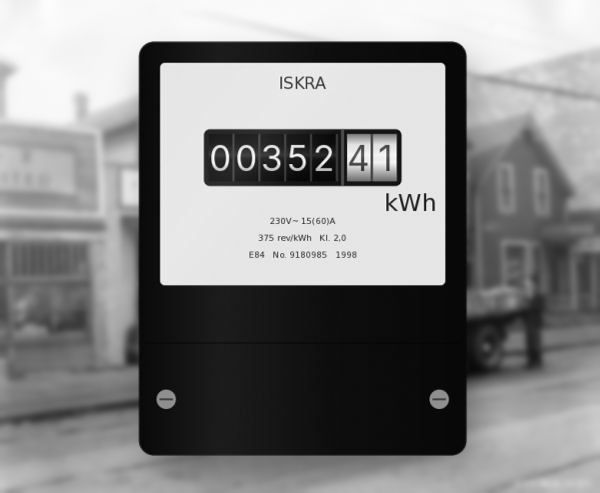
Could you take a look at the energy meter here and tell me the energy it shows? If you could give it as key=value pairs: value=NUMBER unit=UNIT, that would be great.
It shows value=352.41 unit=kWh
